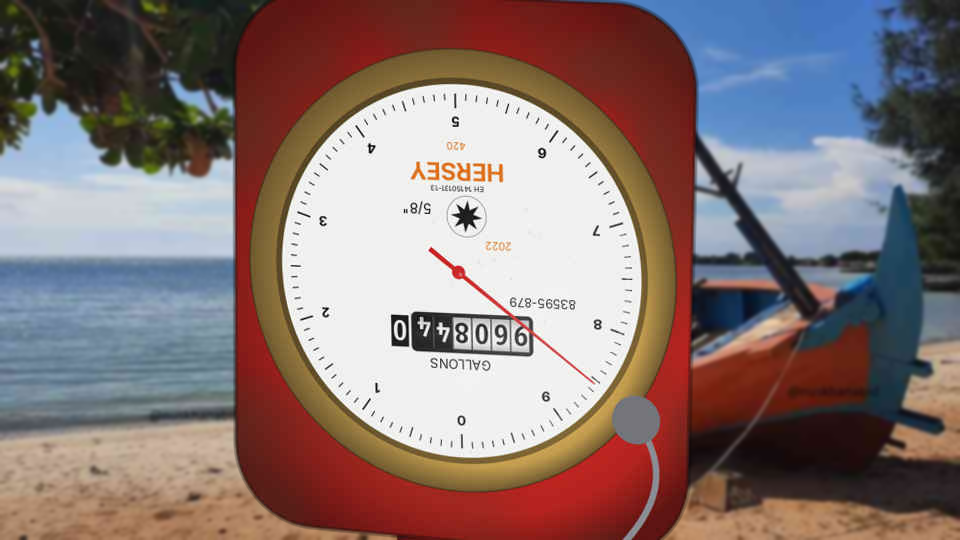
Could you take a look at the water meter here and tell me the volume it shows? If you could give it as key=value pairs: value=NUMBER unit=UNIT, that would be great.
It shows value=9608438.5 unit=gal
